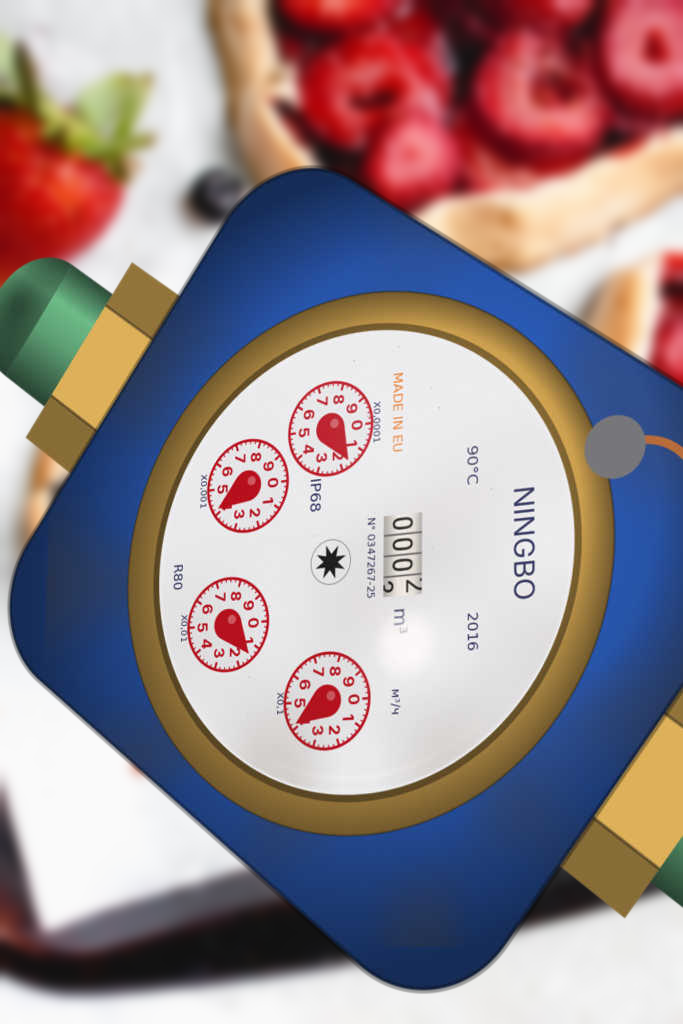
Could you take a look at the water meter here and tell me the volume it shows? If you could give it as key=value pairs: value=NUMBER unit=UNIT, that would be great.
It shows value=2.4141 unit=m³
